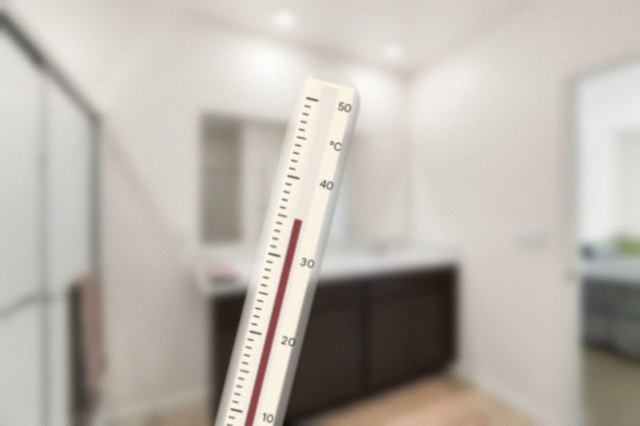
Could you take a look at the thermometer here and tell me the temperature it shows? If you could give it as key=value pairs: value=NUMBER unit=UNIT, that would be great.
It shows value=35 unit=°C
